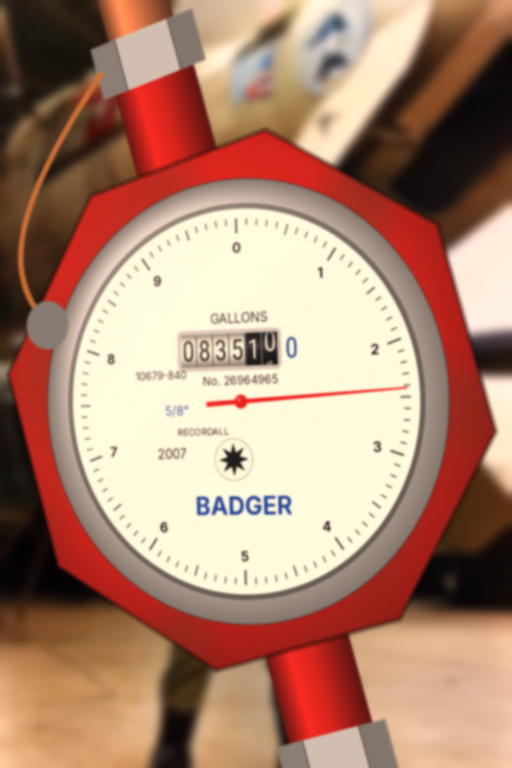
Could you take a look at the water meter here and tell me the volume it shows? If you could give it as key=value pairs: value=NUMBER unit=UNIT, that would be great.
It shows value=835102.4 unit=gal
